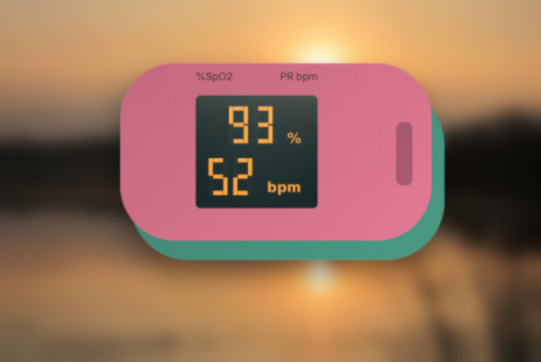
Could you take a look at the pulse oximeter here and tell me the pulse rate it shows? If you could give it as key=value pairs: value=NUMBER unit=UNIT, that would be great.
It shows value=52 unit=bpm
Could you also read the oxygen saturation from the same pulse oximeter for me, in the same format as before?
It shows value=93 unit=%
